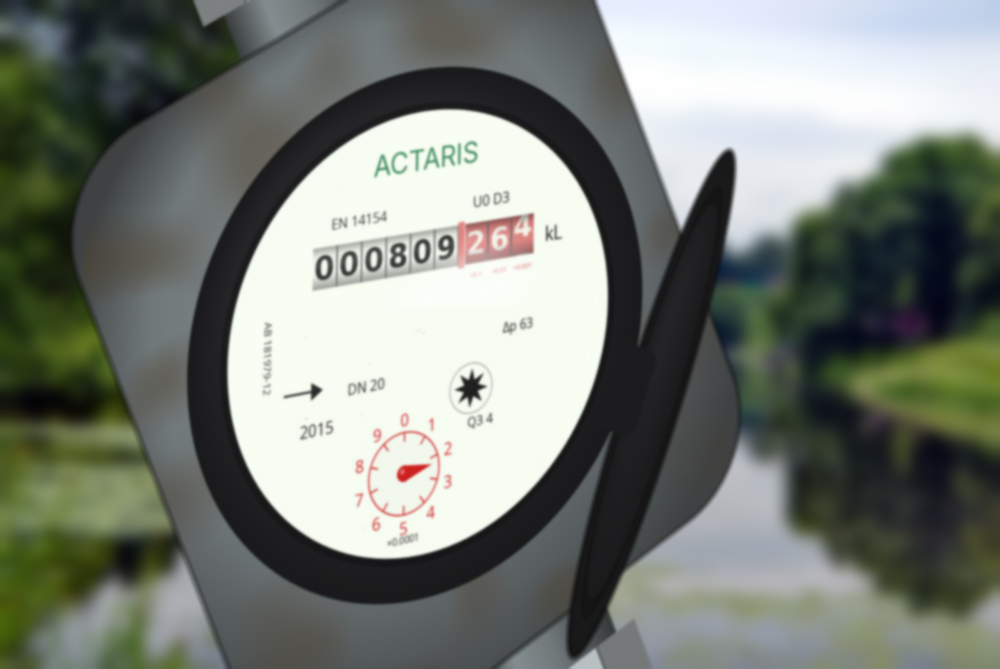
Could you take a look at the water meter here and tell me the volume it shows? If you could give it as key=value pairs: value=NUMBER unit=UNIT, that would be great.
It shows value=809.2642 unit=kL
